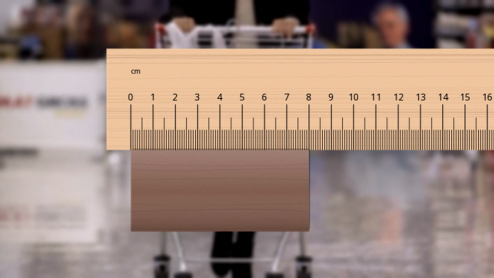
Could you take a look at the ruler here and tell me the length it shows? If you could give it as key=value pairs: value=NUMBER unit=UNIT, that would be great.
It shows value=8 unit=cm
